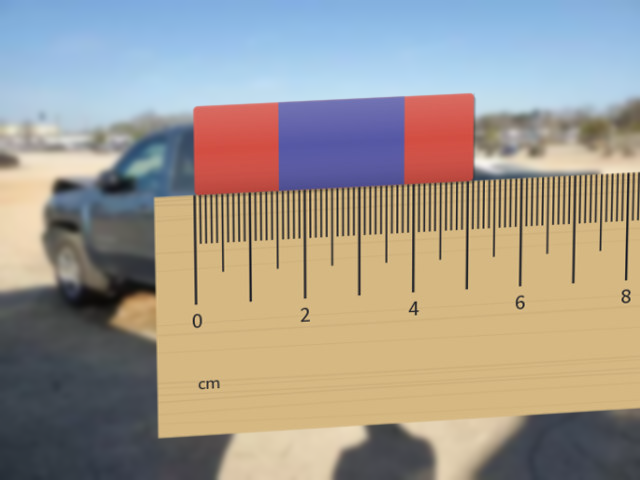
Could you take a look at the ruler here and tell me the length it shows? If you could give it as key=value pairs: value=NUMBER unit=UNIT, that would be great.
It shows value=5.1 unit=cm
